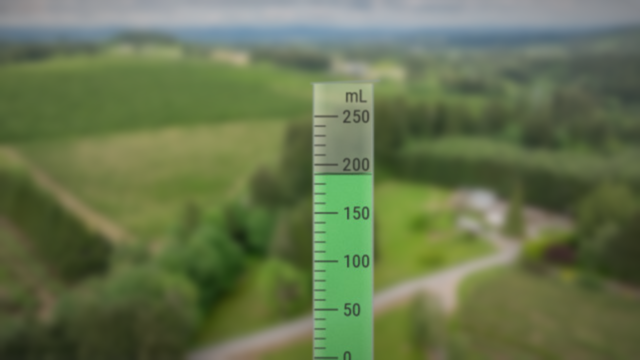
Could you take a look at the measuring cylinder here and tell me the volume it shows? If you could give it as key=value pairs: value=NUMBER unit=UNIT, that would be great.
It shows value=190 unit=mL
